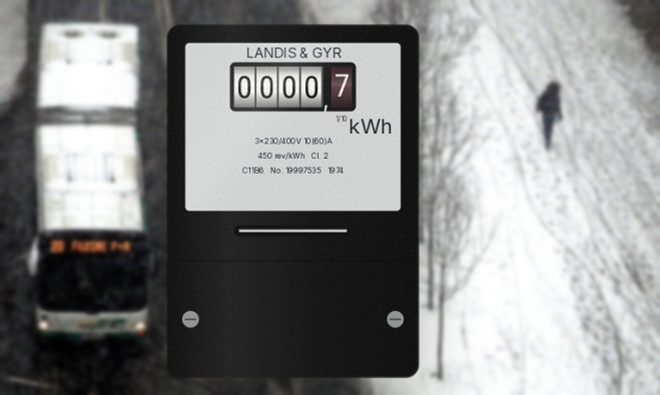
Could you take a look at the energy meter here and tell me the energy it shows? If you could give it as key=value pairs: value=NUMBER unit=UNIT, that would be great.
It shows value=0.7 unit=kWh
